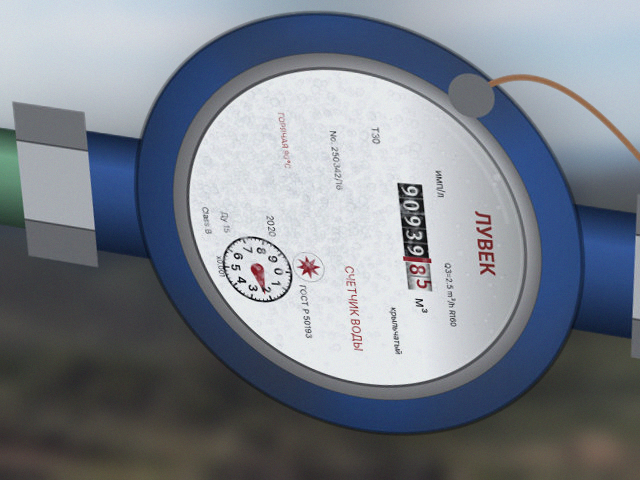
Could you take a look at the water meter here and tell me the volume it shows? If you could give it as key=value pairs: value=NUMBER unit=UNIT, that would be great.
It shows value=90939.852 unit=m³
